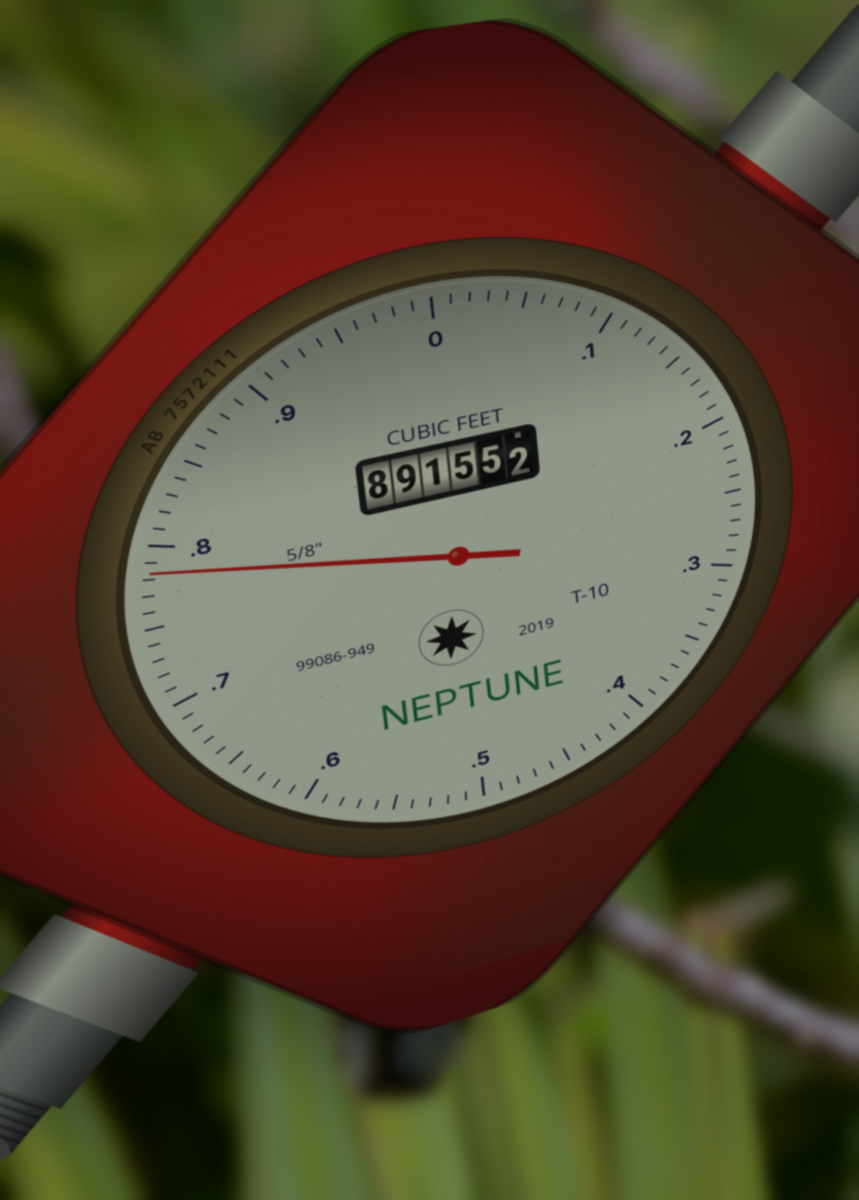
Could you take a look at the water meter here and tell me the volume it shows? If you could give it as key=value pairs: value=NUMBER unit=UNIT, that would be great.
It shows value=891551.78 unit=ft³
